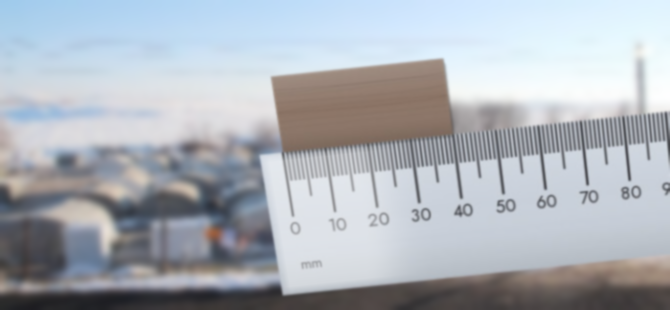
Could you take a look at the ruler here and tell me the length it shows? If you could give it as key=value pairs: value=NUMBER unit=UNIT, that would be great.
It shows value=40 unit=mm
